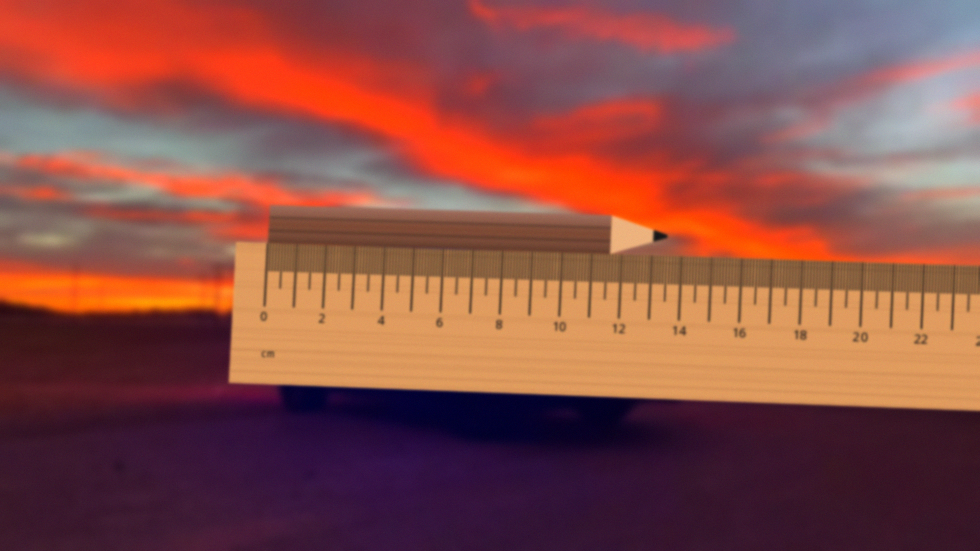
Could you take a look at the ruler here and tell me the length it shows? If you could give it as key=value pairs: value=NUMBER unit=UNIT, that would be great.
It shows value=13.5 unit=cm
